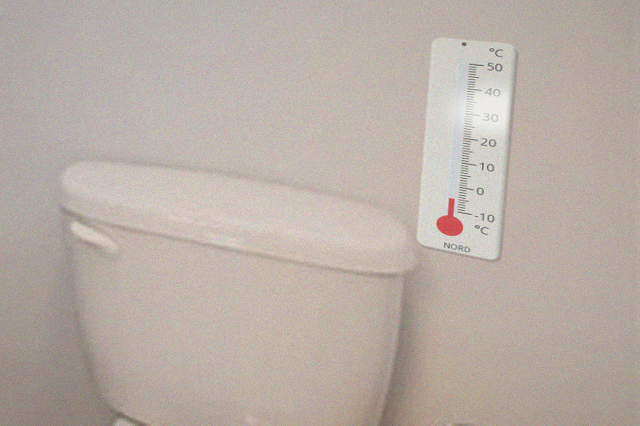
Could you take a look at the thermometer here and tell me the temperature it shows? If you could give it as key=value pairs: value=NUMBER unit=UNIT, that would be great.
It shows value=-5 unit=°C
